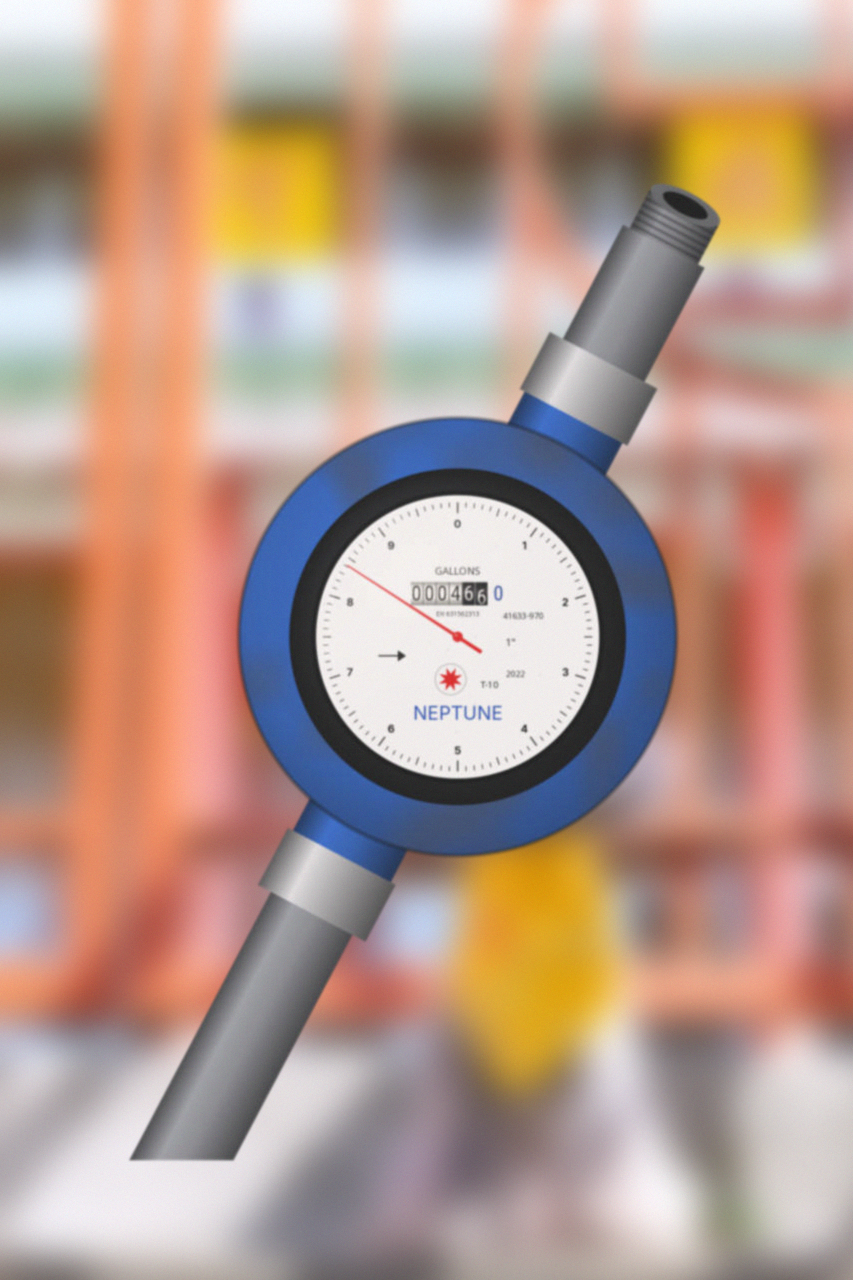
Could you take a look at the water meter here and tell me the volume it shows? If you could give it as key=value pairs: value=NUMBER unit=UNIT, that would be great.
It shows value=4658.4 unit=gal
